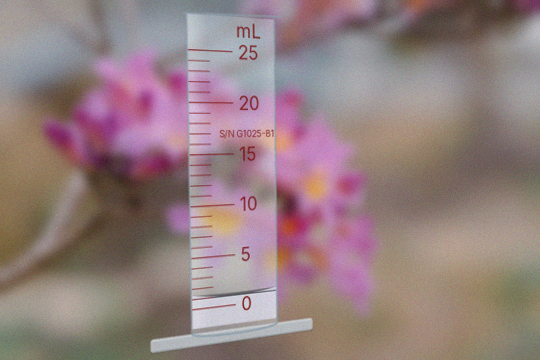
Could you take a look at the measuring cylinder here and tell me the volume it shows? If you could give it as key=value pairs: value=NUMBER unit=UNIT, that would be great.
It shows value=1 unit=mL
